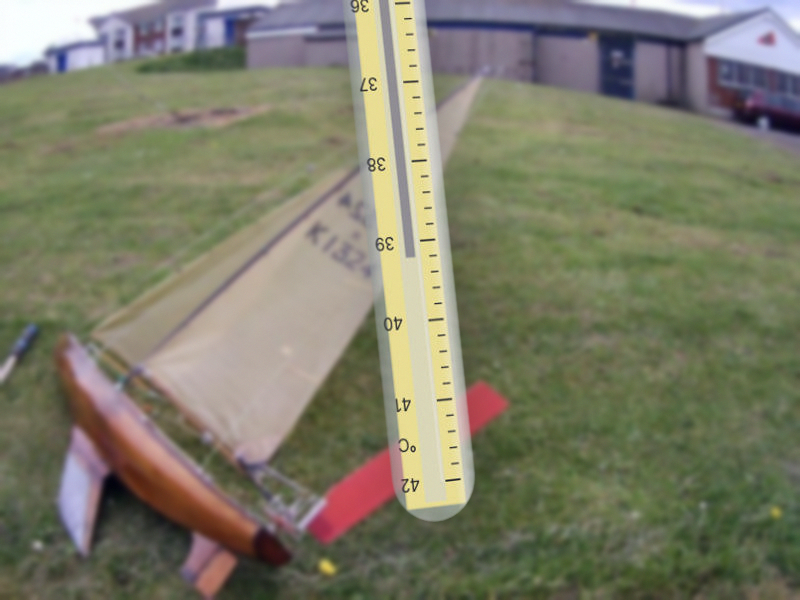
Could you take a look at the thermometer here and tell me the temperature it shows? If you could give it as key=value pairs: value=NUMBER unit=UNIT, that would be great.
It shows value=39.2 unit=°C
